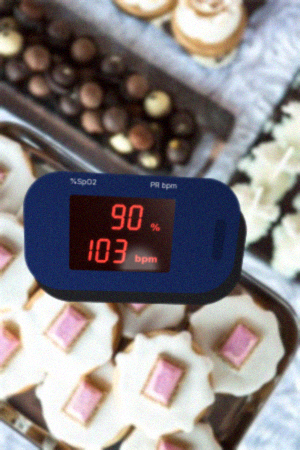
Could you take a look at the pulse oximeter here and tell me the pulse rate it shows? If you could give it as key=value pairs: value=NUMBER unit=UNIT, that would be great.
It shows value=103 unit=bpm
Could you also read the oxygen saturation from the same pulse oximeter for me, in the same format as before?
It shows value=90 unit=%
